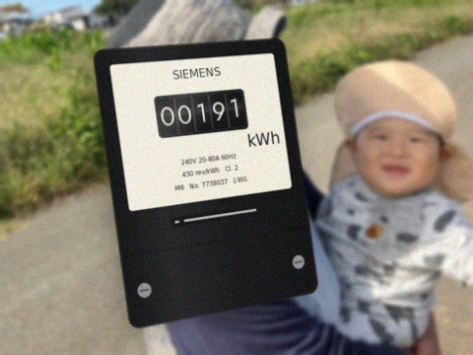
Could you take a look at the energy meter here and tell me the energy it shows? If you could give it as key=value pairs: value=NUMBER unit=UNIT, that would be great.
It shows value=191 unit=kWh
